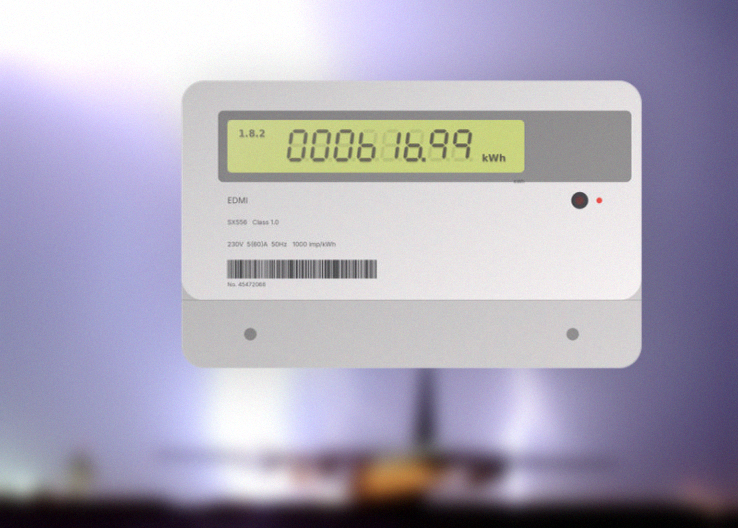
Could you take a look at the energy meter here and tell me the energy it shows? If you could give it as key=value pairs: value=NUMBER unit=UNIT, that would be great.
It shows value=616.99 unit=kWh
